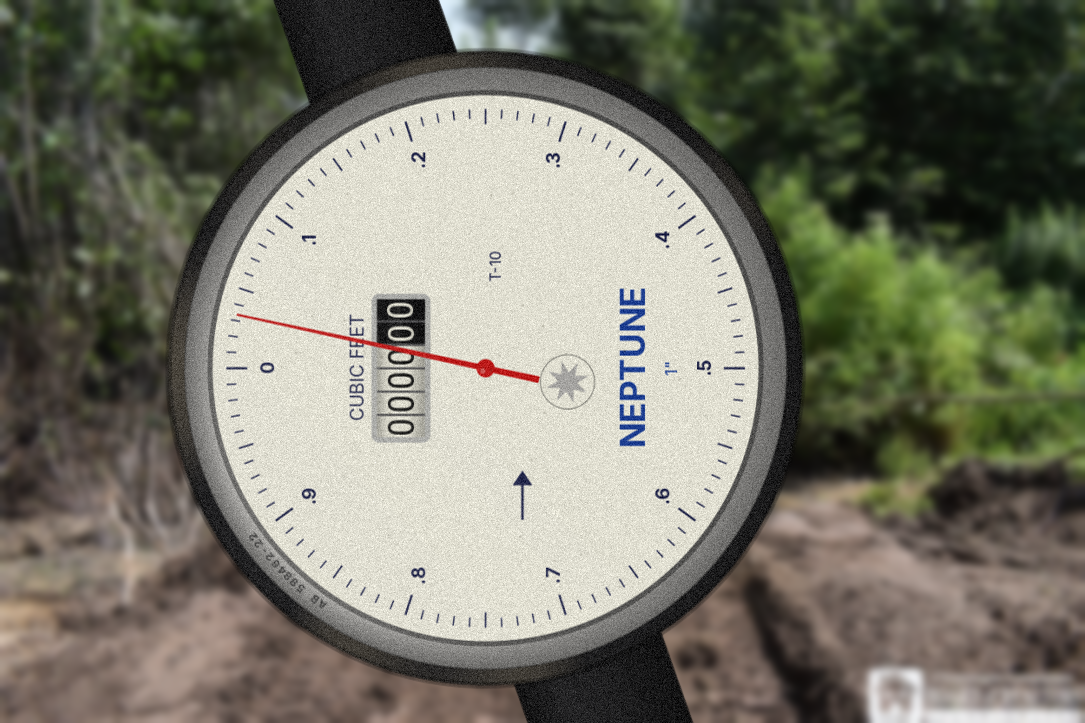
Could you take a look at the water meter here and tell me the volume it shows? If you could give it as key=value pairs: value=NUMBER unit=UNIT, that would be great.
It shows value=0.03 unit=ft³
